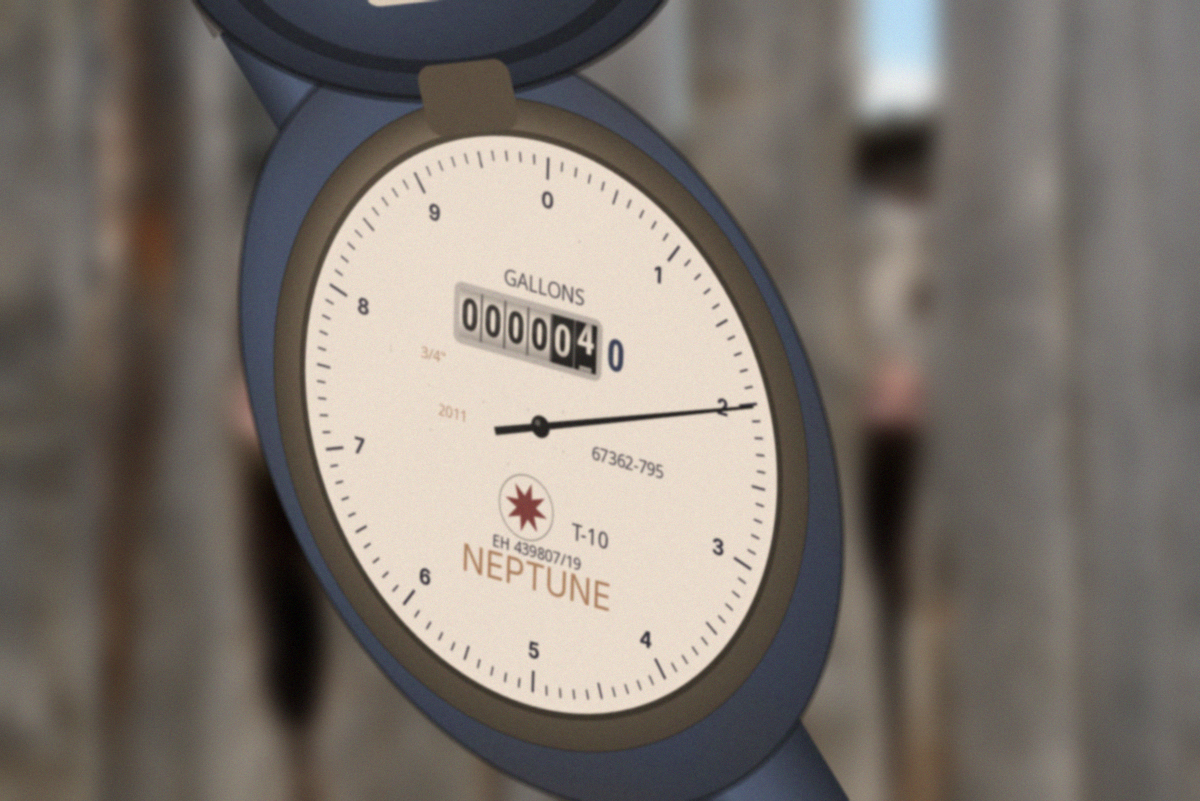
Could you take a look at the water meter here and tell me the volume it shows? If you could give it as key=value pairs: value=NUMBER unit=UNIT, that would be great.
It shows value=42.0 unit=gal
